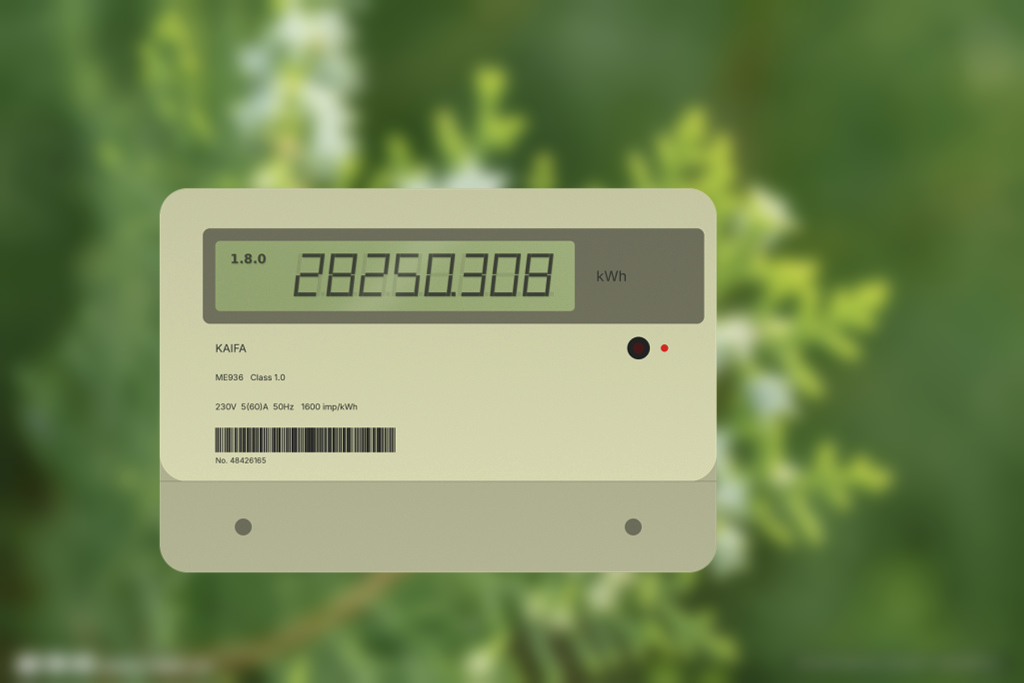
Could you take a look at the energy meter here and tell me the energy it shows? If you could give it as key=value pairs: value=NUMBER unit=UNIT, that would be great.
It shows value=28250.308 unit=kWh
